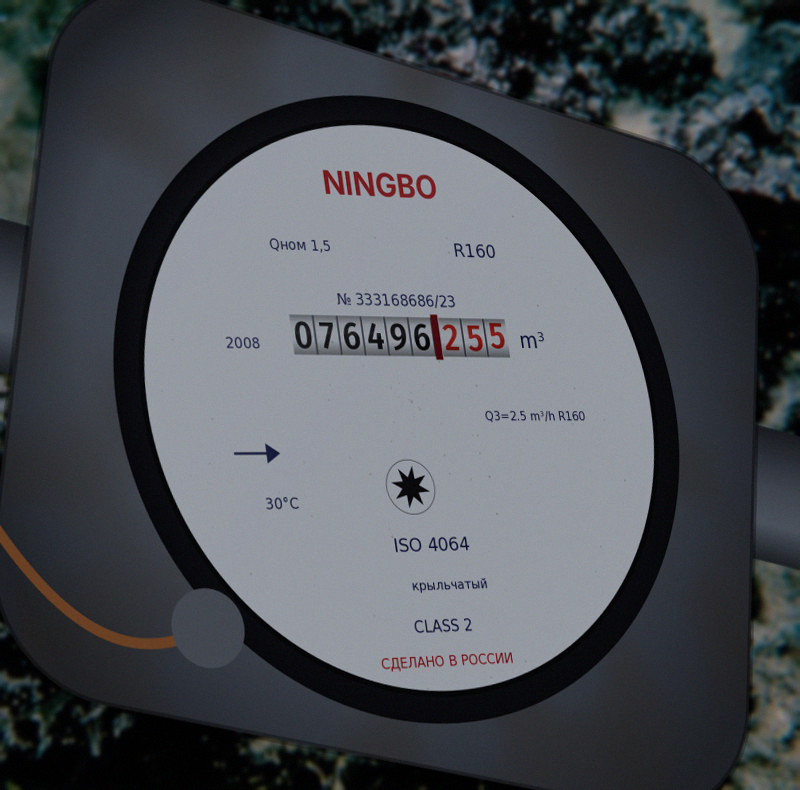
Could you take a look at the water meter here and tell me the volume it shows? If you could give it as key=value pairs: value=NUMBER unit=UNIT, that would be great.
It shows value=76496.255 unit=m³
